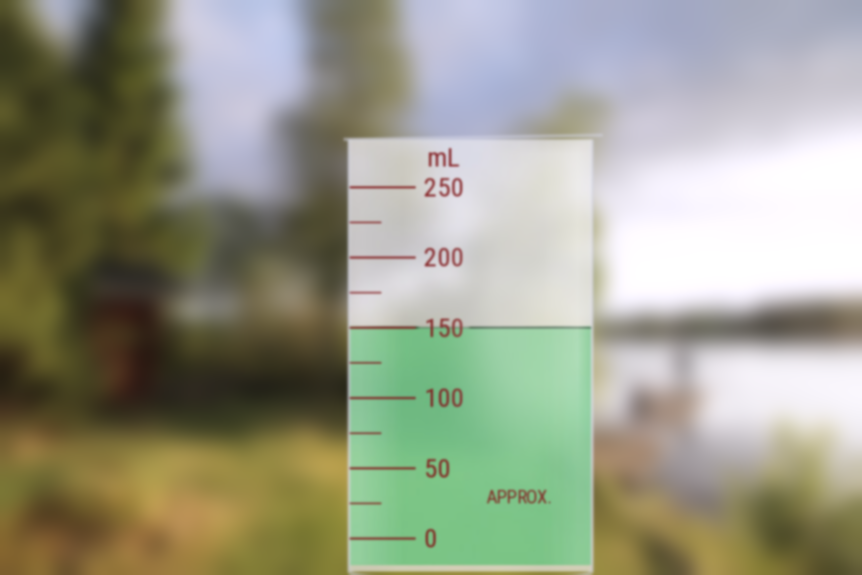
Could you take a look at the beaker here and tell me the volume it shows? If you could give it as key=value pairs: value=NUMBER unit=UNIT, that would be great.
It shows value=150 unit=mL
